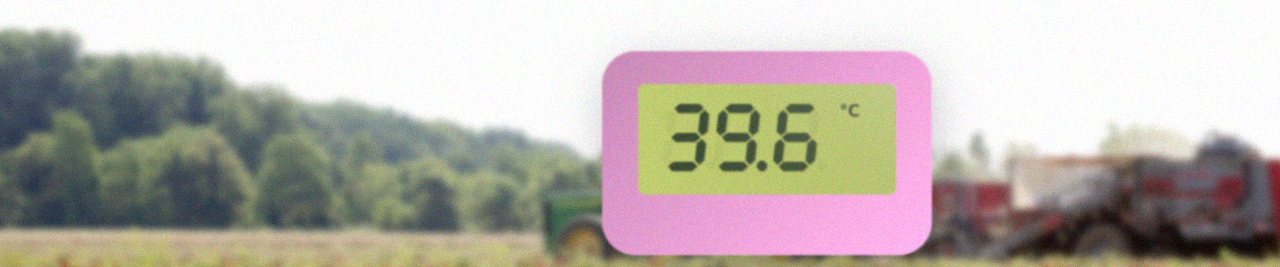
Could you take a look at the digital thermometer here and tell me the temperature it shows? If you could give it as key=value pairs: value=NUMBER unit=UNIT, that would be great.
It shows value=39.6 unit=°C
